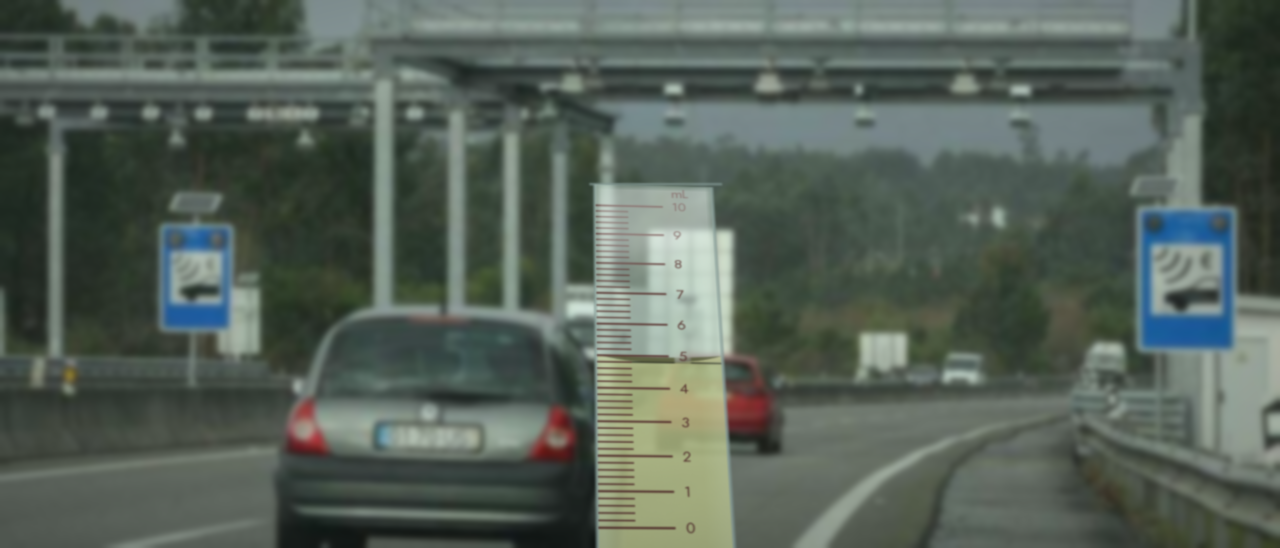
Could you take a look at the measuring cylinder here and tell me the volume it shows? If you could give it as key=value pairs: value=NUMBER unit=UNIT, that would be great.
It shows value=4.8 unit=mL
